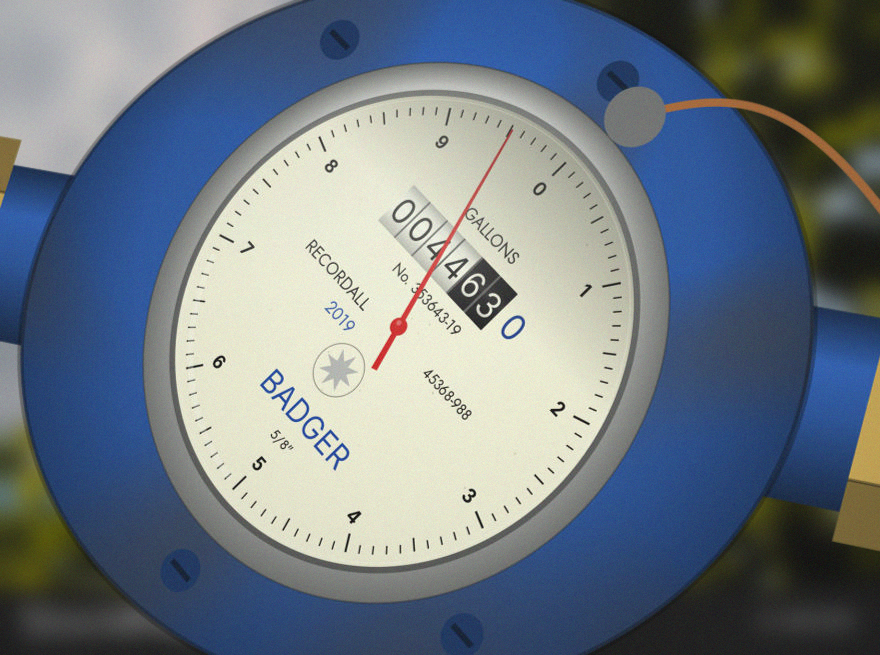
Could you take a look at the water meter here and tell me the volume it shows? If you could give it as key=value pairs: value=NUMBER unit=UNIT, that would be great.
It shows value=44629.5 unit=gal
